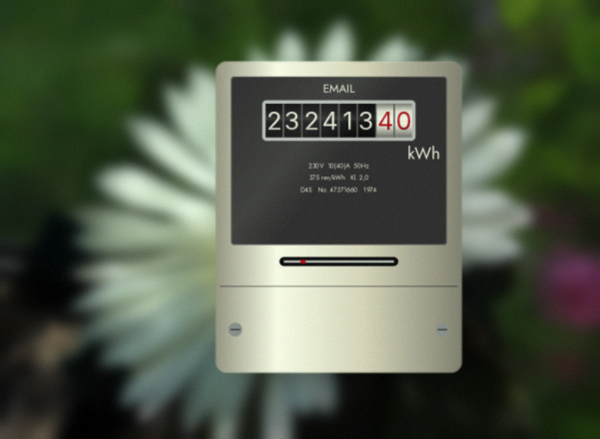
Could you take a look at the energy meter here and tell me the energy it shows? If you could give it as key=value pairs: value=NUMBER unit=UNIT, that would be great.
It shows value=232413.40 unit=kWh
